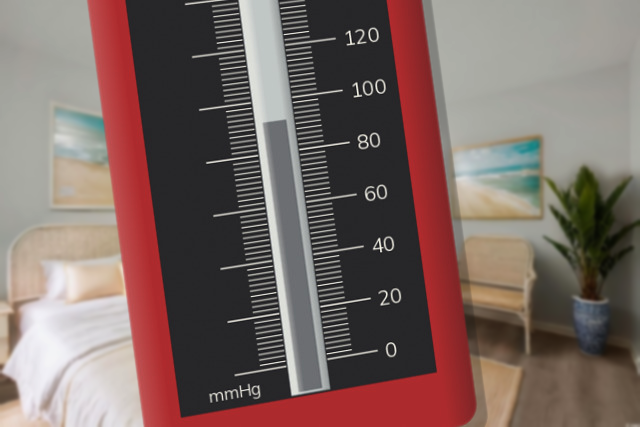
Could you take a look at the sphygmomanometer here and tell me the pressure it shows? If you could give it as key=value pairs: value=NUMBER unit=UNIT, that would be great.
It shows value=92 unit=mmHg
